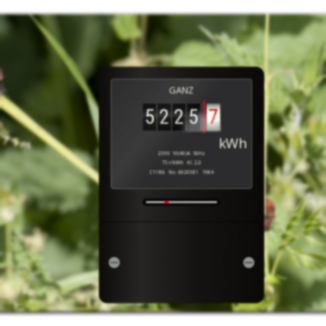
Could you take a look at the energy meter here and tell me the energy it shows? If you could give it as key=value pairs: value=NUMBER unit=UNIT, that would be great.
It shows value=5225.7 unit=kWh
